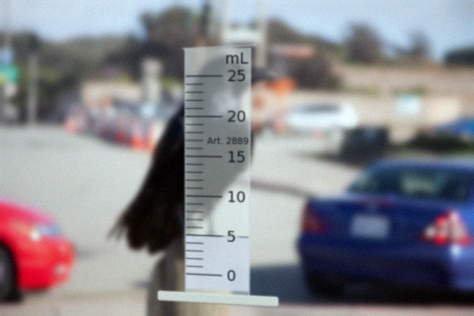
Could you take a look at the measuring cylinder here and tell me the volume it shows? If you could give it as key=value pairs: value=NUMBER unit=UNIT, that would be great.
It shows value=5 unit=mL
